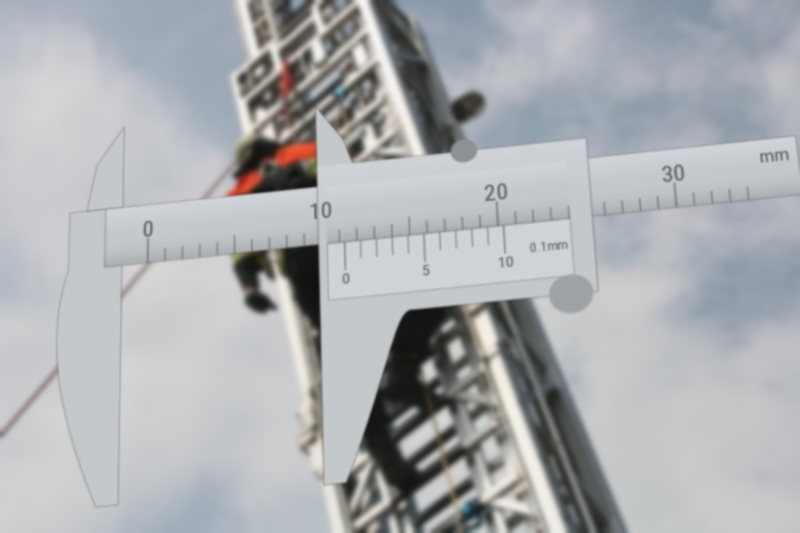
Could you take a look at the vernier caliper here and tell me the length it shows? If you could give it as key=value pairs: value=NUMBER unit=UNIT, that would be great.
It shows value=11.3 unit=mm
